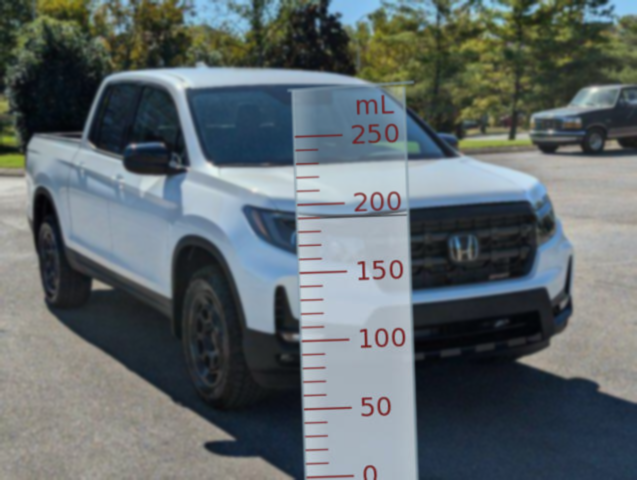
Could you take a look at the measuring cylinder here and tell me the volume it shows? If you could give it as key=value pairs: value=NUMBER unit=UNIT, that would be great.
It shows value=190 unit=mL
